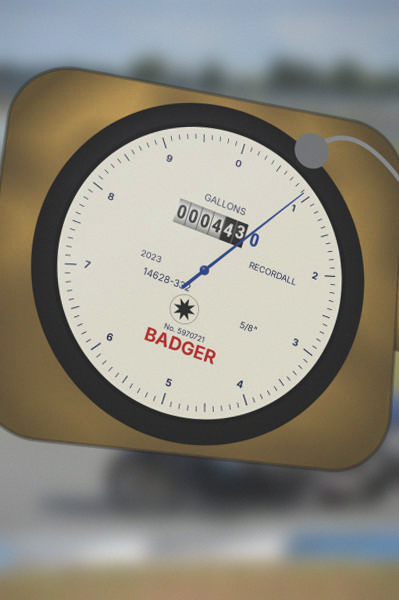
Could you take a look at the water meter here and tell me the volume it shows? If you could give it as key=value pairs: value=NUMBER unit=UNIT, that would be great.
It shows value=4430.9 unit=gal
